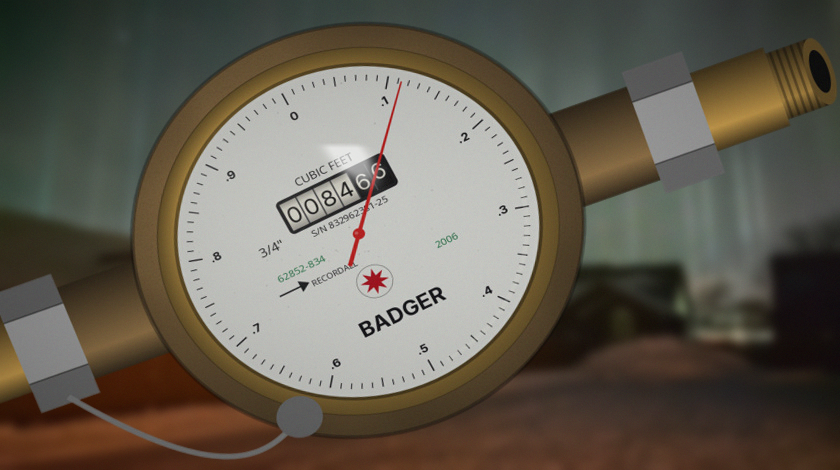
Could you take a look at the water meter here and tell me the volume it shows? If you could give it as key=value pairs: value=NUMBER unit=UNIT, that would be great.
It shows value=8466.11 unit=ft³
